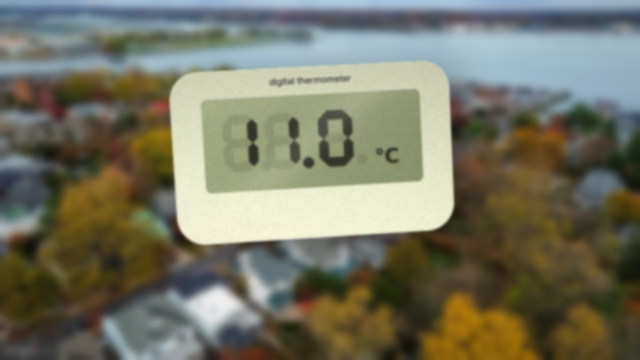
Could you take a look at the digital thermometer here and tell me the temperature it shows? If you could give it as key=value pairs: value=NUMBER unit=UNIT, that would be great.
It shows value=11.0 unit=°C
